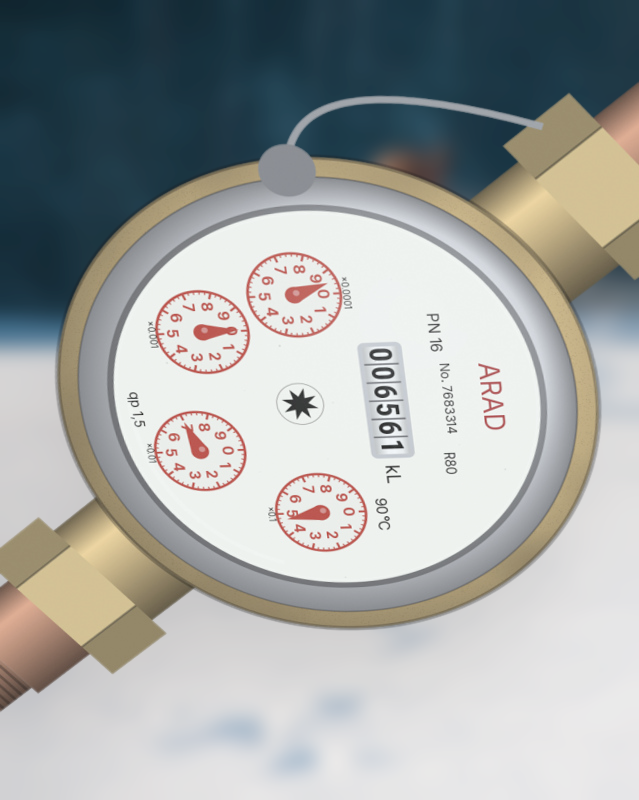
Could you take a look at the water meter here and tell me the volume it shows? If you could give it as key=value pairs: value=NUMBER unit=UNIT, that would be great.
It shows value=6561.4699 unit=kL
